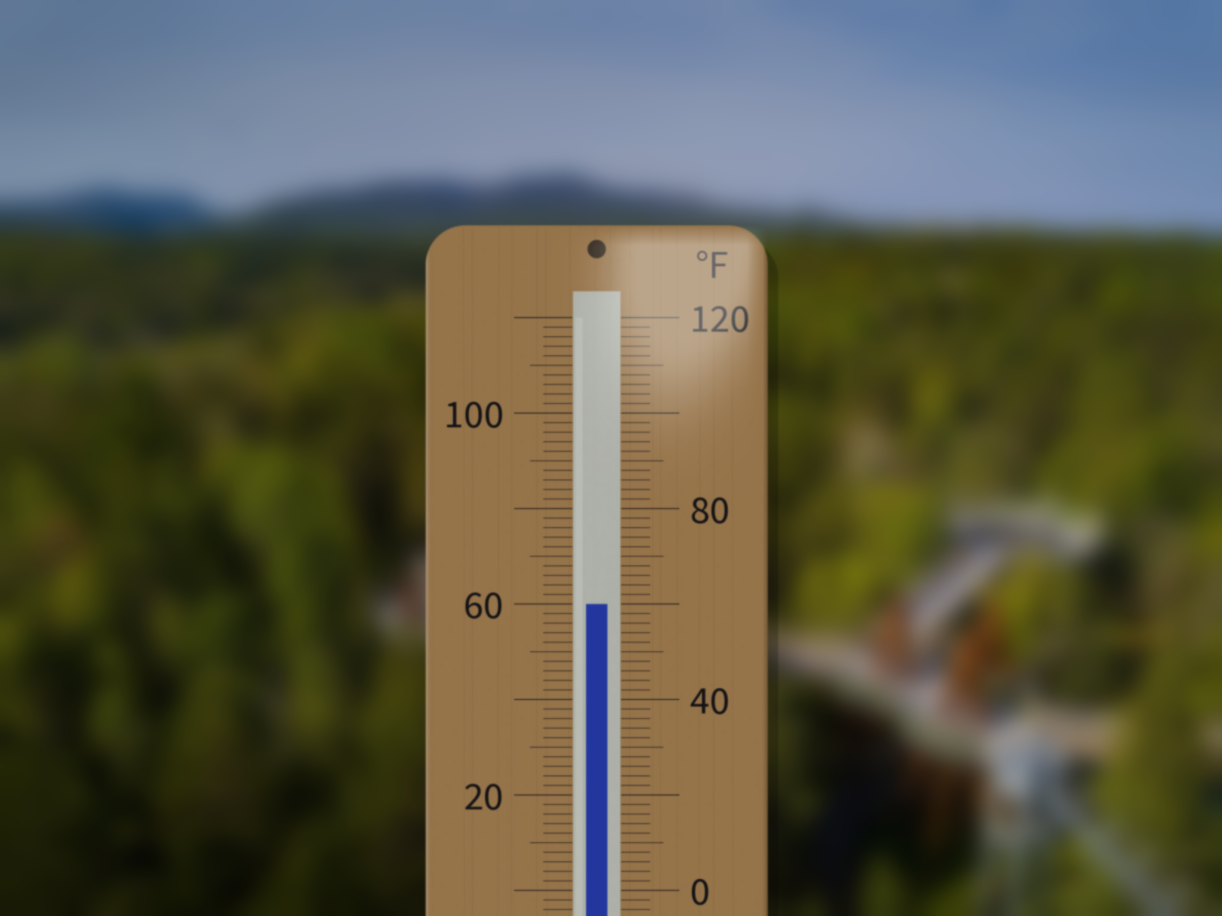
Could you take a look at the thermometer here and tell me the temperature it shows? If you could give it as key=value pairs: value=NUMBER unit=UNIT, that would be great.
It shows value=60 unit=°F
